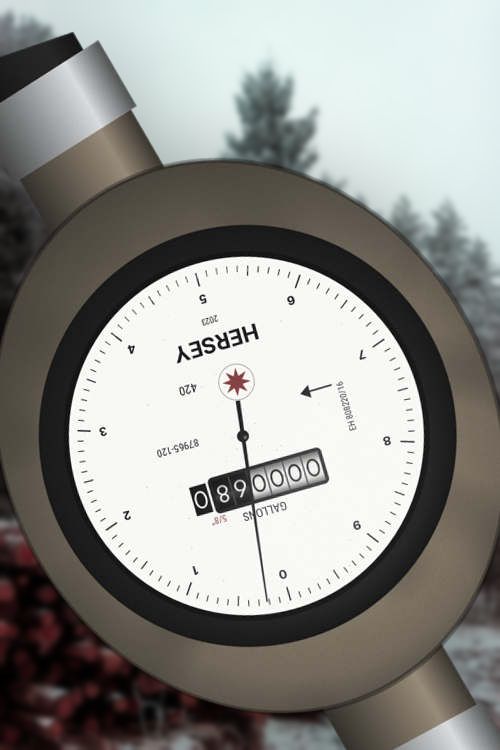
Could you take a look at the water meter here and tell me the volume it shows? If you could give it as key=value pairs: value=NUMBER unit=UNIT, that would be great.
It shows value=680.2 unit=gal
